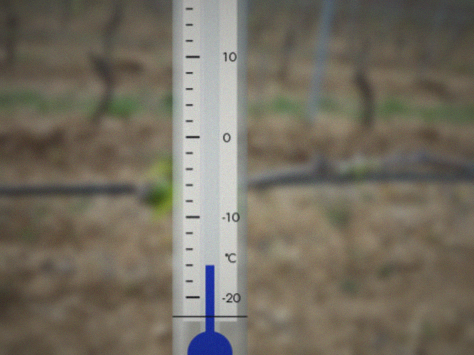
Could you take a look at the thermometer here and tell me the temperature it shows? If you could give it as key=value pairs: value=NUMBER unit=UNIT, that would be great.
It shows value=-16 unit=°C
